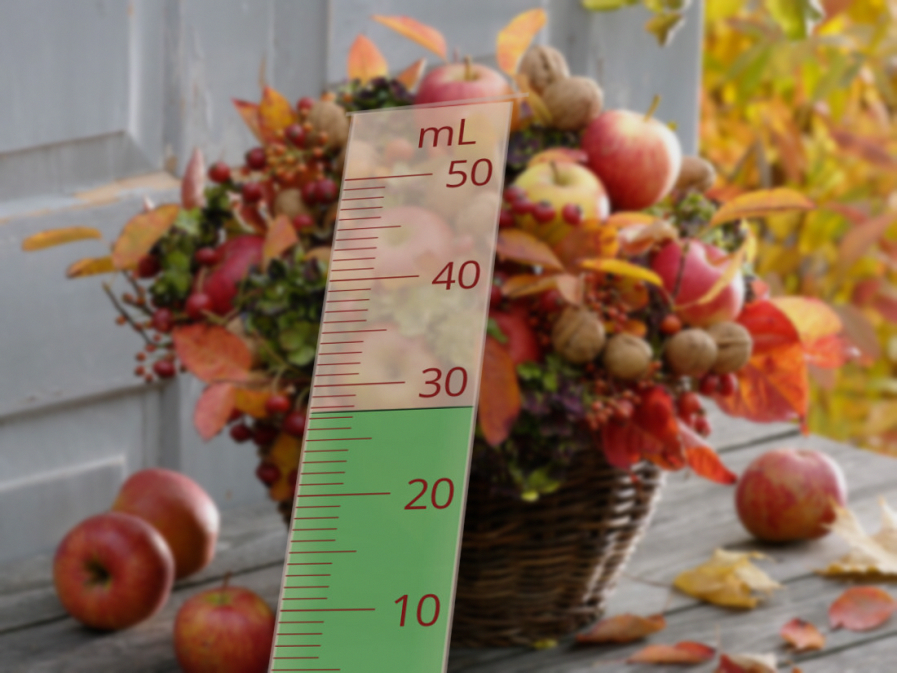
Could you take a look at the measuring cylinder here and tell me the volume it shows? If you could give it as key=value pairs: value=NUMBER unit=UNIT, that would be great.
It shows value=27.5 unit=mL
